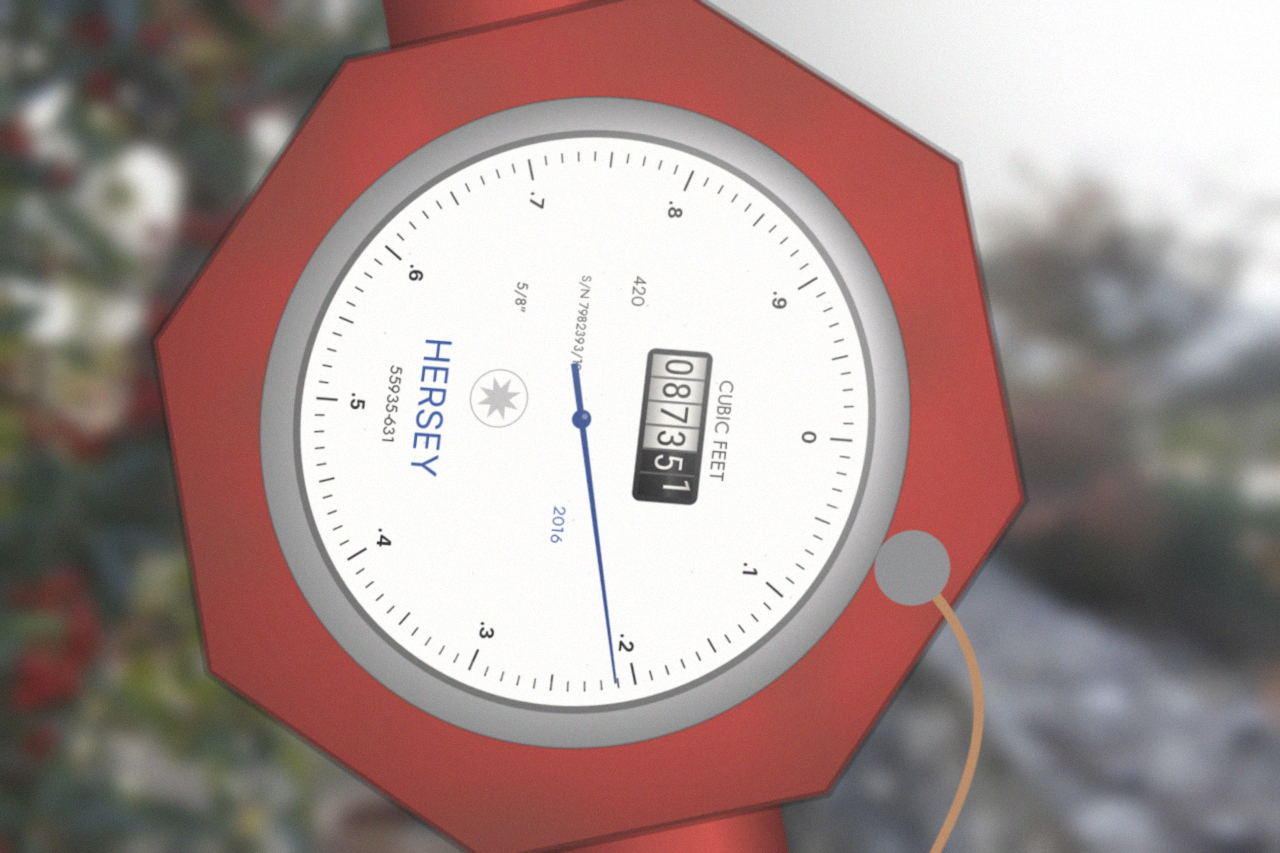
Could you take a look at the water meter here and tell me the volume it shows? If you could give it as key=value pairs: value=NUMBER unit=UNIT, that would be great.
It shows value=87351.21 unit=ft³
